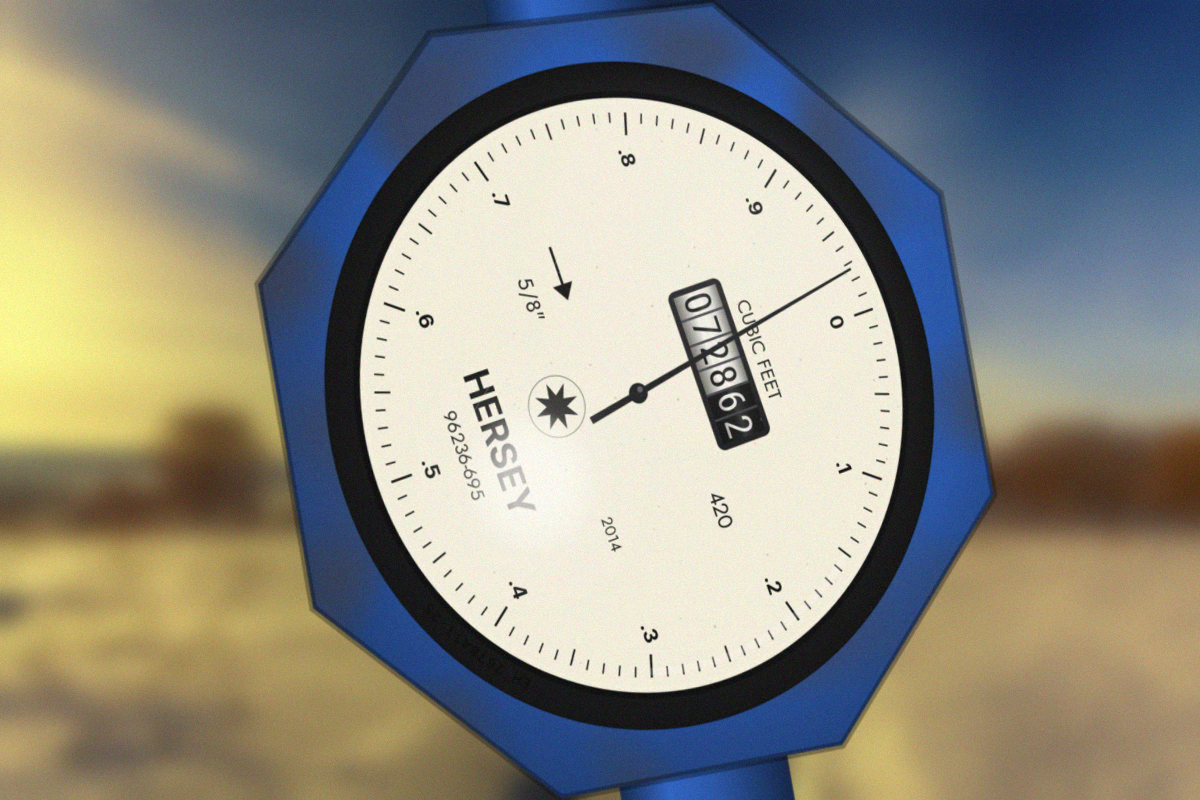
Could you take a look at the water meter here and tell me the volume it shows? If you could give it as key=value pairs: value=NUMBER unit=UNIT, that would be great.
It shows value=72861.97 unit=ft³
